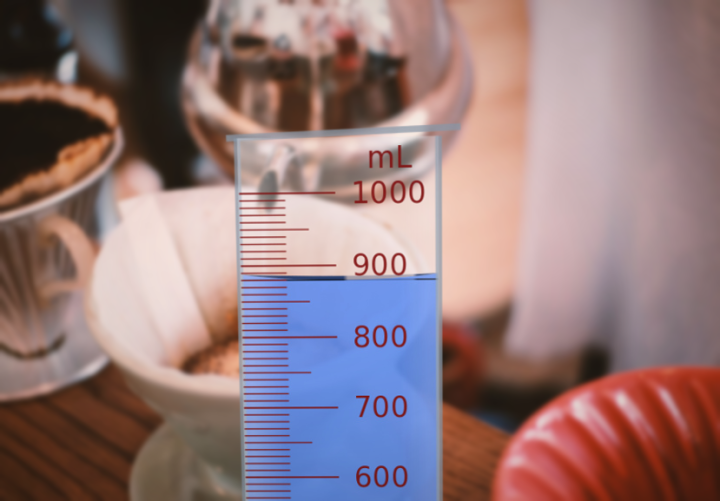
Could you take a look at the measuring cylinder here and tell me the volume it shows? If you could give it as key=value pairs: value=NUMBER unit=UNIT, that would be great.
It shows value=880 unit=mL
